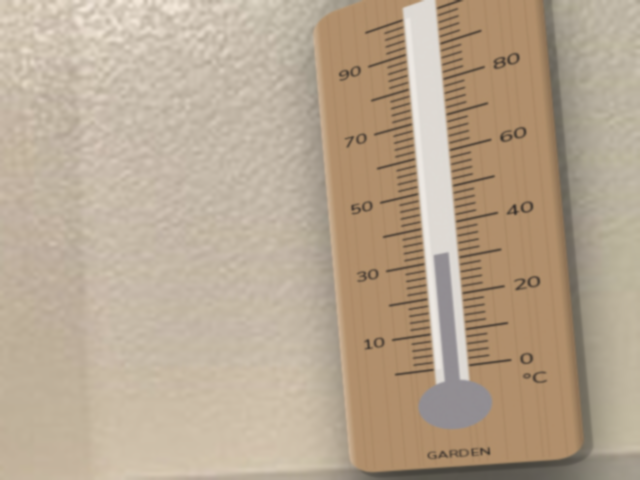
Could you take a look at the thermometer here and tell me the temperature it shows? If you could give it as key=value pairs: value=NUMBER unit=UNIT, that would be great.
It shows value=32 unit=°C
